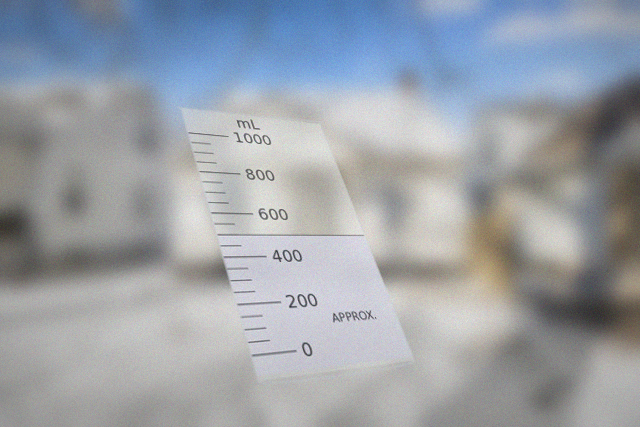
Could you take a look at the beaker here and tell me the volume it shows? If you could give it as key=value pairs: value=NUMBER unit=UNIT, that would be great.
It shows value=500 unit=mL
